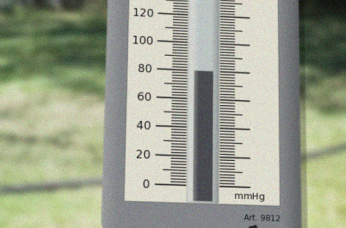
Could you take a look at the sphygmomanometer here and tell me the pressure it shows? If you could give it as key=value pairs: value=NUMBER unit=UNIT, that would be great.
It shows value=80 unit=mmHg
